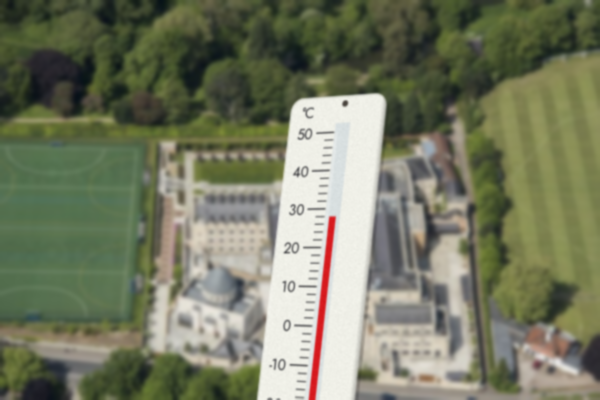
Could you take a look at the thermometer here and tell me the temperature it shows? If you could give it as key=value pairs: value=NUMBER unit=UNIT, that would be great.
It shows value=28 unit=°C
